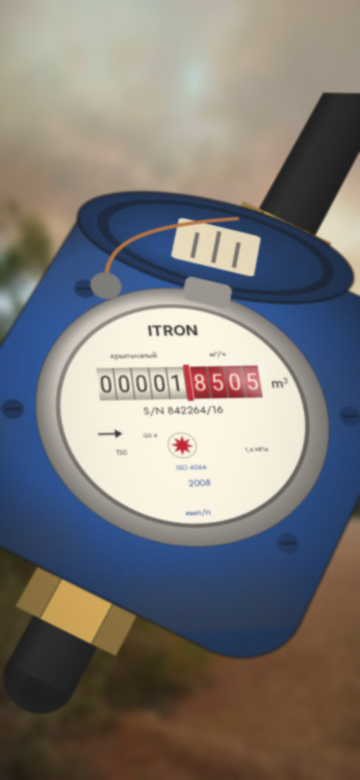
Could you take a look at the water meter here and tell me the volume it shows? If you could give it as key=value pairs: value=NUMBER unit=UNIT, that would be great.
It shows value=1.8505 unit=m³
